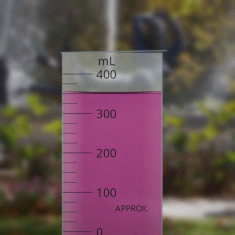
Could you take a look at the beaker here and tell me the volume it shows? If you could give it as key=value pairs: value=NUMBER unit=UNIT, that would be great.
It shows value=350 unit=mL
